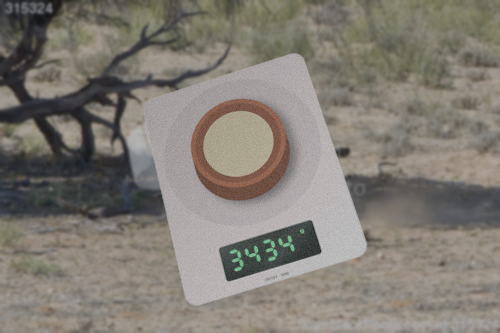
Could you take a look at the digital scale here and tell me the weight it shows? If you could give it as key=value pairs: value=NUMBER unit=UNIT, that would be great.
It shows value=3434 unit=g
